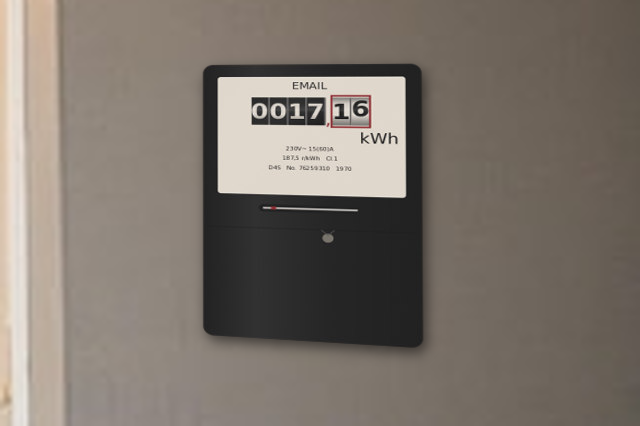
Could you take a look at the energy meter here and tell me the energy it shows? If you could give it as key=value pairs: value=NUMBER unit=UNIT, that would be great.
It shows value=17.16 unit=kWh
